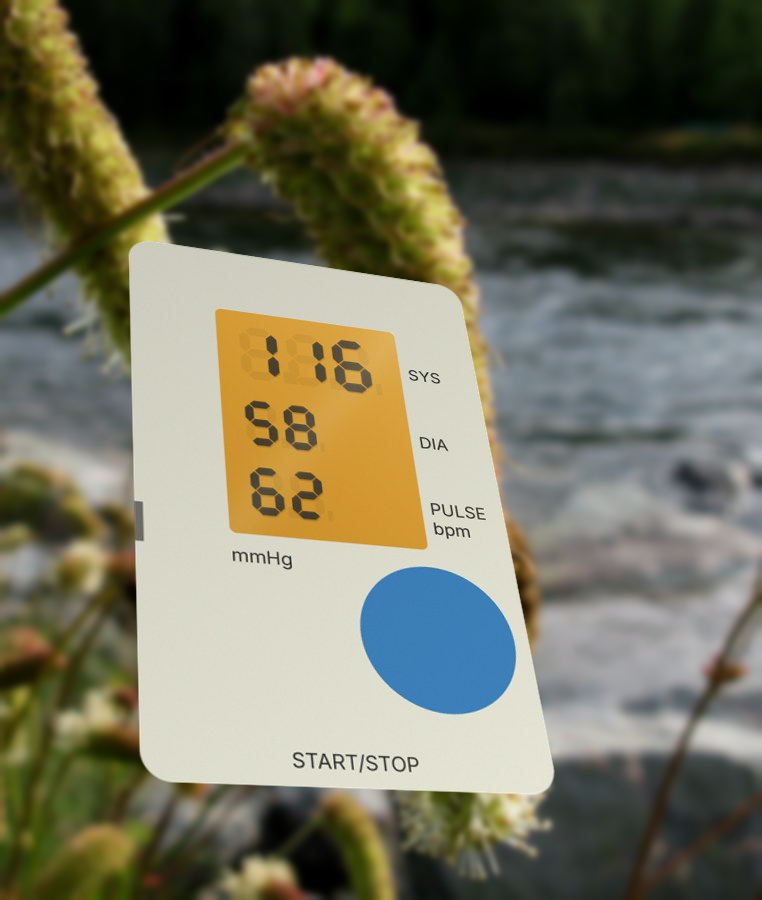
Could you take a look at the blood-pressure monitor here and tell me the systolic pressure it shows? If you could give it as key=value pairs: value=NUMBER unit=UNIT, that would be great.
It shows value=116 unit=mmHg
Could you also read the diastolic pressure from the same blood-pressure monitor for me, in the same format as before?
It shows value=58 unit=mmHg
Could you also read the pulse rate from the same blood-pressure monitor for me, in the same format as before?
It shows value=62 unit=bpm
